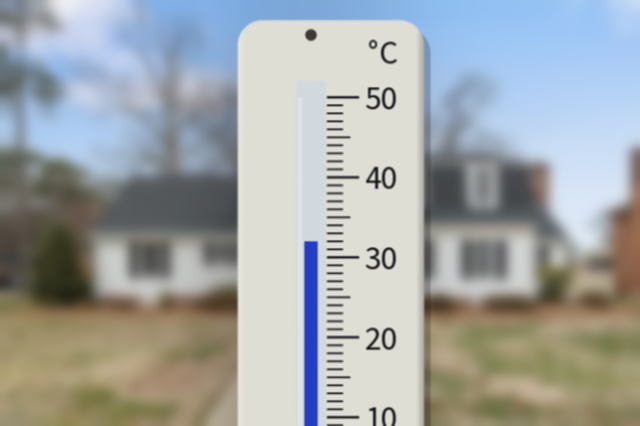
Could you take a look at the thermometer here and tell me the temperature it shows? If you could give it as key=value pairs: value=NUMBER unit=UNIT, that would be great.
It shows value=32 unit=°C
